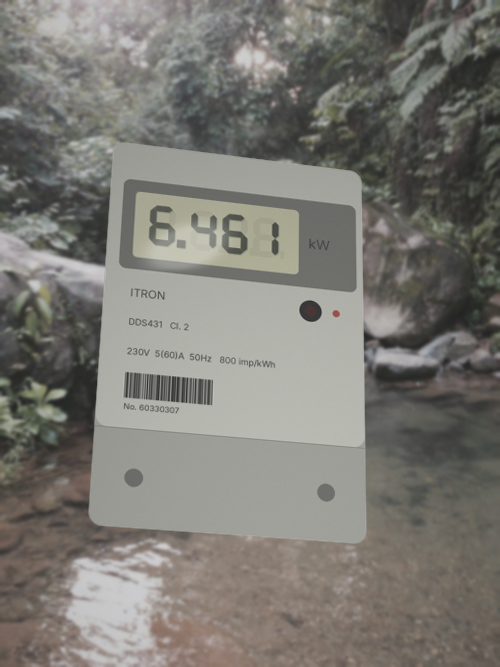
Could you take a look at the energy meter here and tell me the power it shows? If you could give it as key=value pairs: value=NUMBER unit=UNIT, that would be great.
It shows value=6.461 unit=kW
